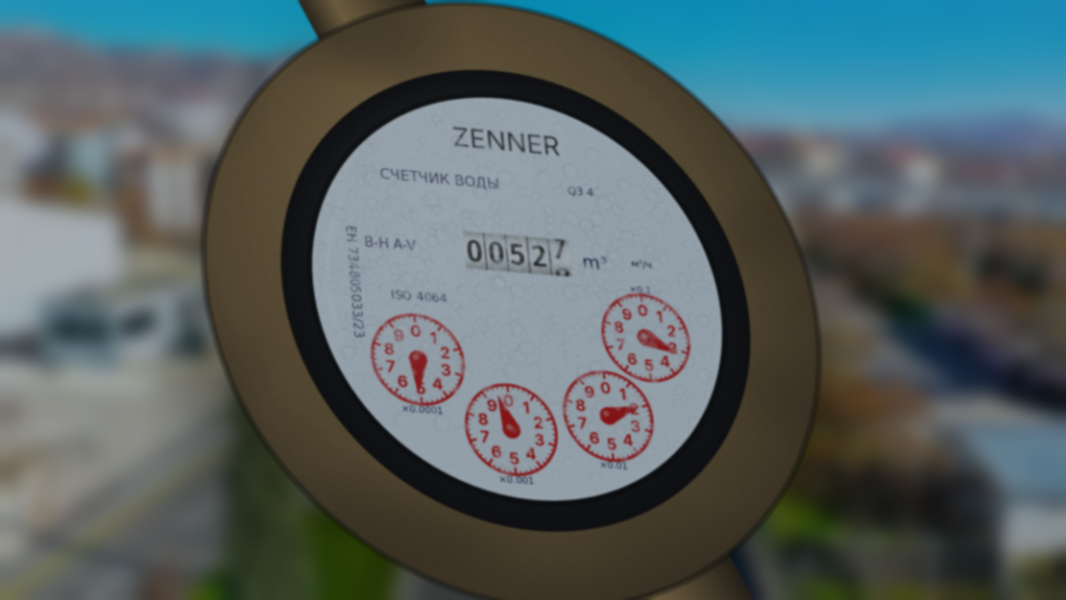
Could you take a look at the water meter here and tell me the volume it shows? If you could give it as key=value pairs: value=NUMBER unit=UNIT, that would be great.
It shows value=527.3195 unit=m³
